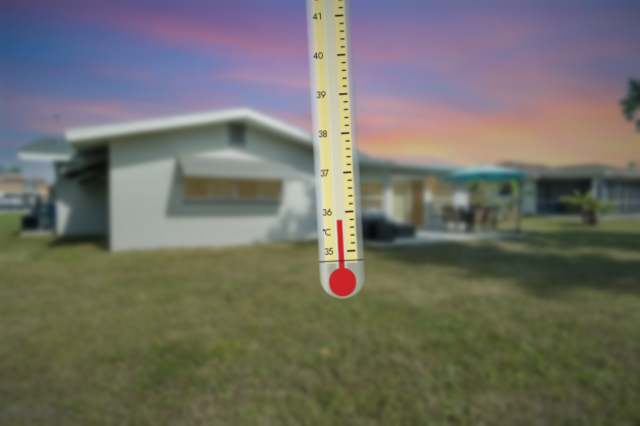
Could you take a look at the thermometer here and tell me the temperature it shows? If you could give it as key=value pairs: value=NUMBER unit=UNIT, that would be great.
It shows value=35.8 unit=°C
